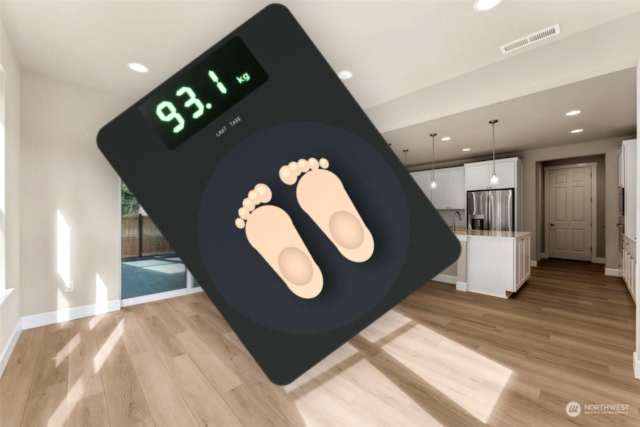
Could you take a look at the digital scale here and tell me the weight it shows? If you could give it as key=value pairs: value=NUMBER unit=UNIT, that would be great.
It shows value=93.1 unit=kg
